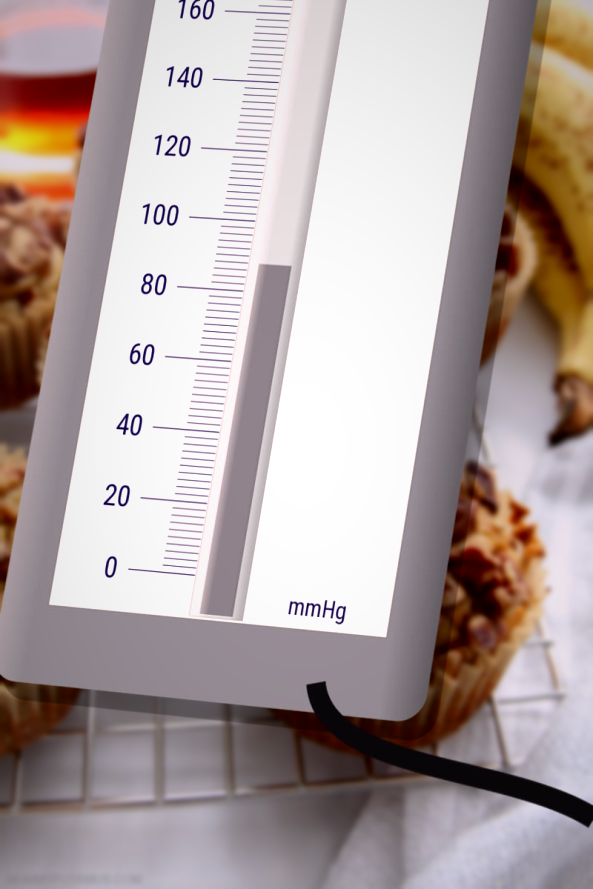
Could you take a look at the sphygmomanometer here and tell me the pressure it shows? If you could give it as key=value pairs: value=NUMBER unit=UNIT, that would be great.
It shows value=88 unit=mmHg
